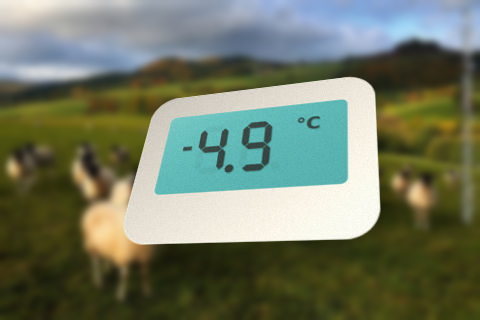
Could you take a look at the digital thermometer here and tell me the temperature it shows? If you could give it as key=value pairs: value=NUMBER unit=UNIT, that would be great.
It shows value=-4.9 unit=°C
